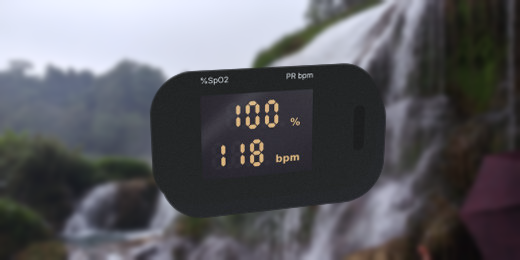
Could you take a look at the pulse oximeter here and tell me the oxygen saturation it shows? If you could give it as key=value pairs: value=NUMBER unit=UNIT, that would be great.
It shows value=100 unit=%
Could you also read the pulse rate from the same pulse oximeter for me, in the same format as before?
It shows value=118 unit=bpm
